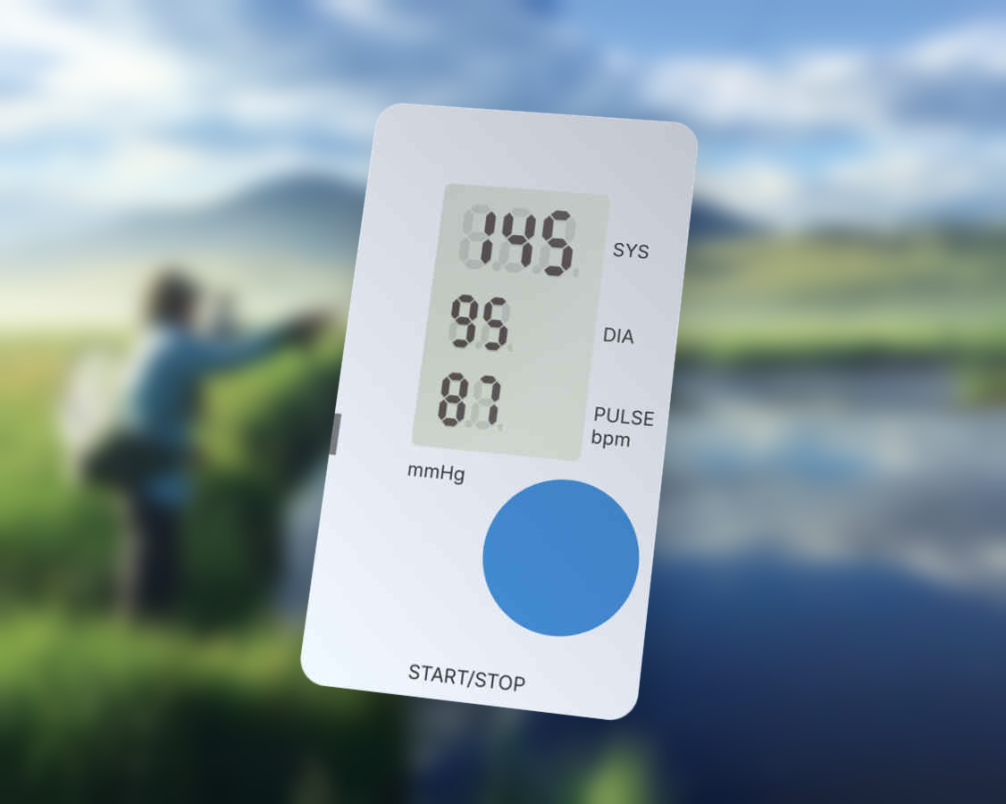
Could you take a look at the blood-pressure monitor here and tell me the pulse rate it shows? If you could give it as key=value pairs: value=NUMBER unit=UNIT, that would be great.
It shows value=87 unit=bpm
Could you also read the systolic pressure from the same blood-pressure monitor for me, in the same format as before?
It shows value=145 unit=mmHg
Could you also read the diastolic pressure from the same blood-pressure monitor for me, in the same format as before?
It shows value=95 unit=mmHg
